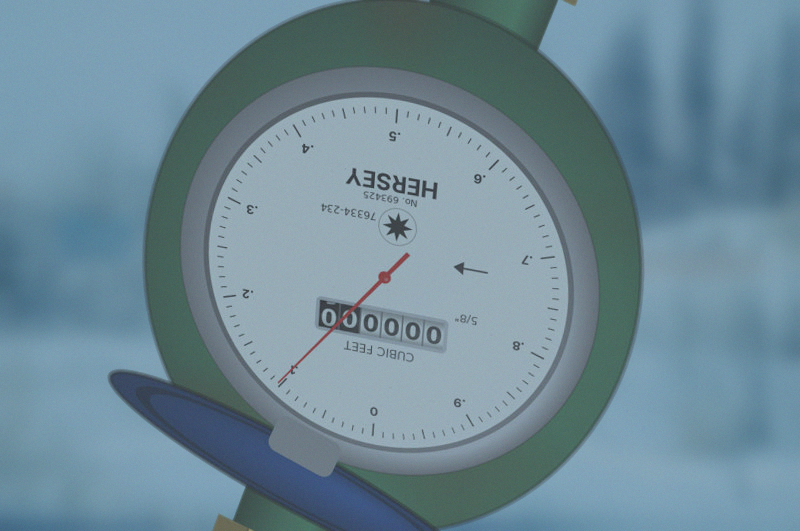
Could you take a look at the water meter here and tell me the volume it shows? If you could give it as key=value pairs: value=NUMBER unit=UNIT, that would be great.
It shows value=0.10 unit=ft³
